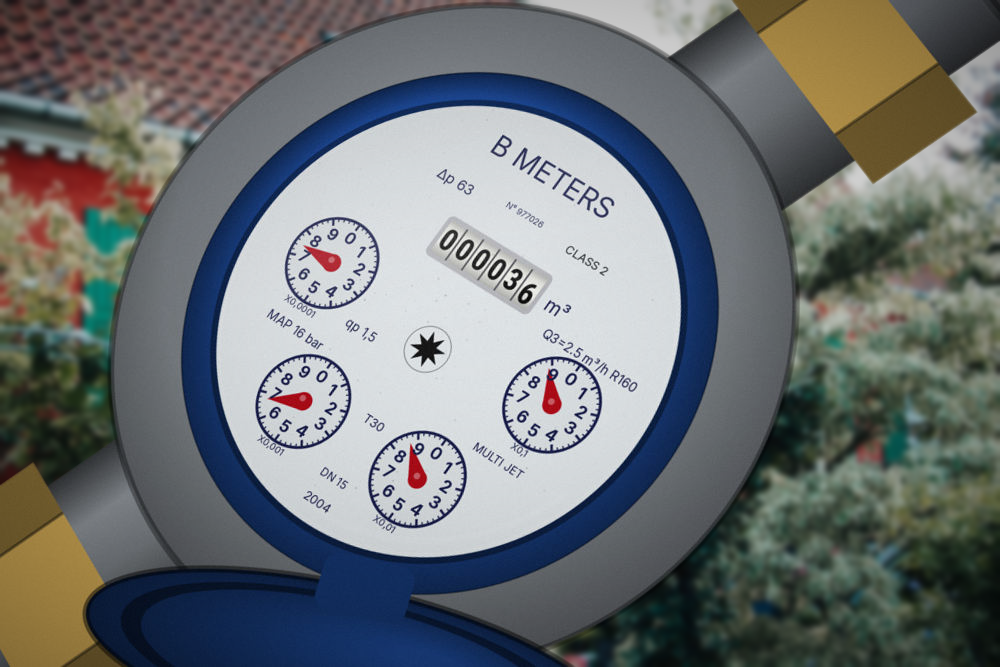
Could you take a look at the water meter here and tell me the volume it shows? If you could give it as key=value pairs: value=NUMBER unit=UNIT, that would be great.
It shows value=35.8867 unit=m³
